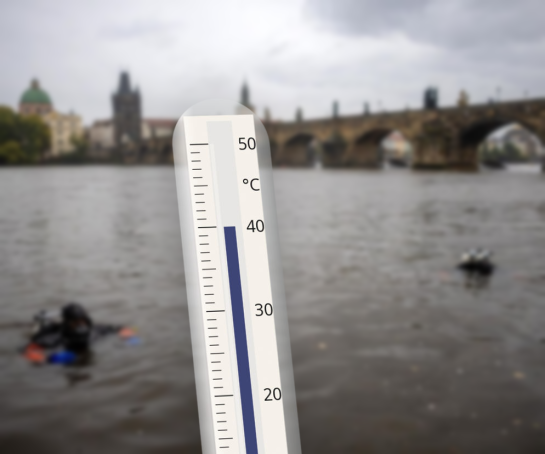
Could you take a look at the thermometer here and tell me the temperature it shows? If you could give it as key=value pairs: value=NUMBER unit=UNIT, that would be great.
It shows value=40 unit=°C
